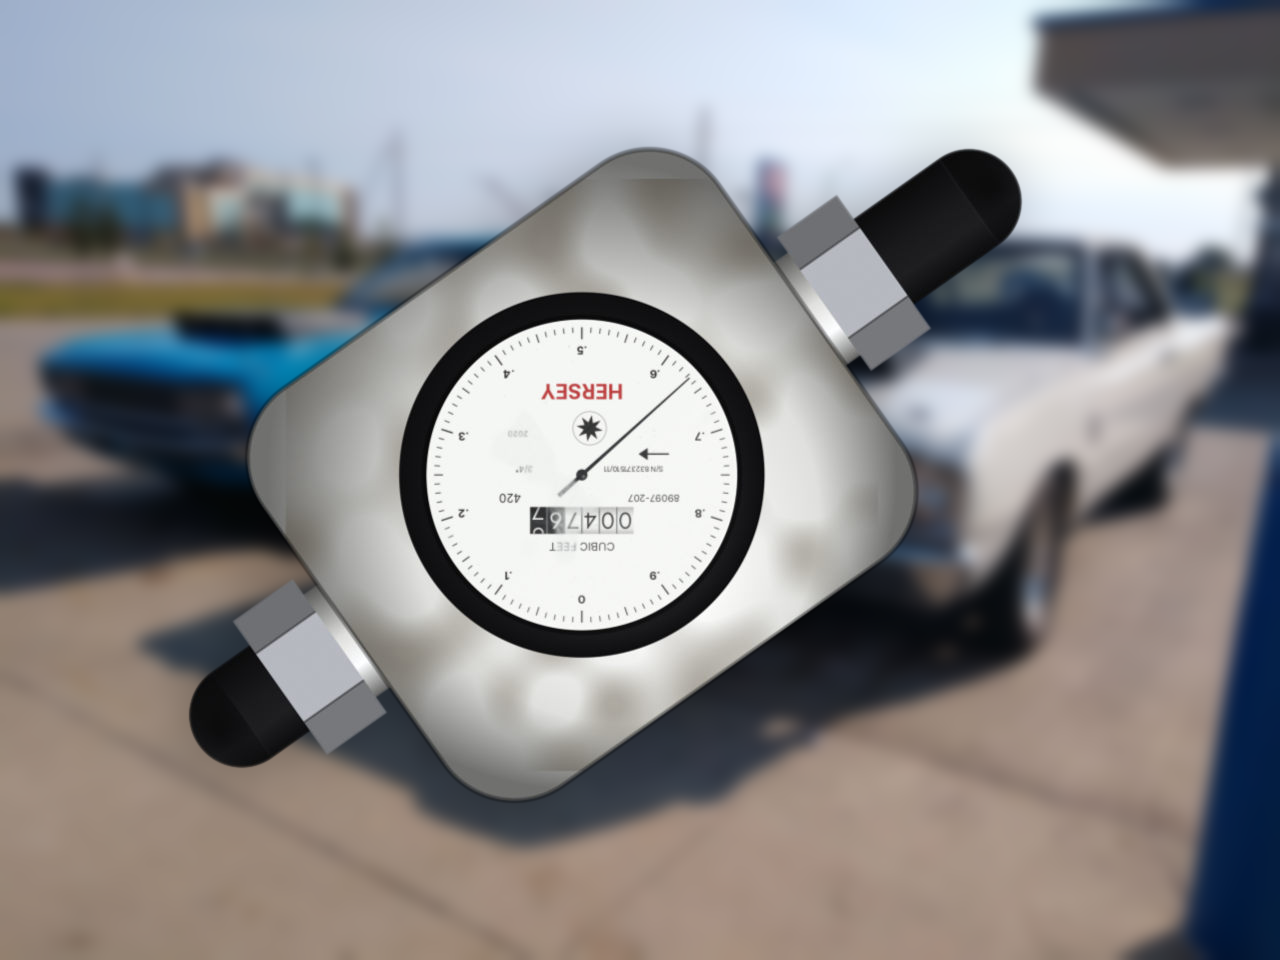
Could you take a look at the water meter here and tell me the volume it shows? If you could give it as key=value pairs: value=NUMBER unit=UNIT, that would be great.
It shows value=4766.63 unit=ft³
